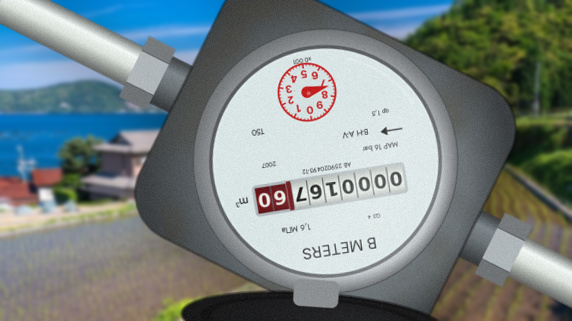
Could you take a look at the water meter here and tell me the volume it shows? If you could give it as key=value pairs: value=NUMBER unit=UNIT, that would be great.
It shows value=167.607 unit=m³
